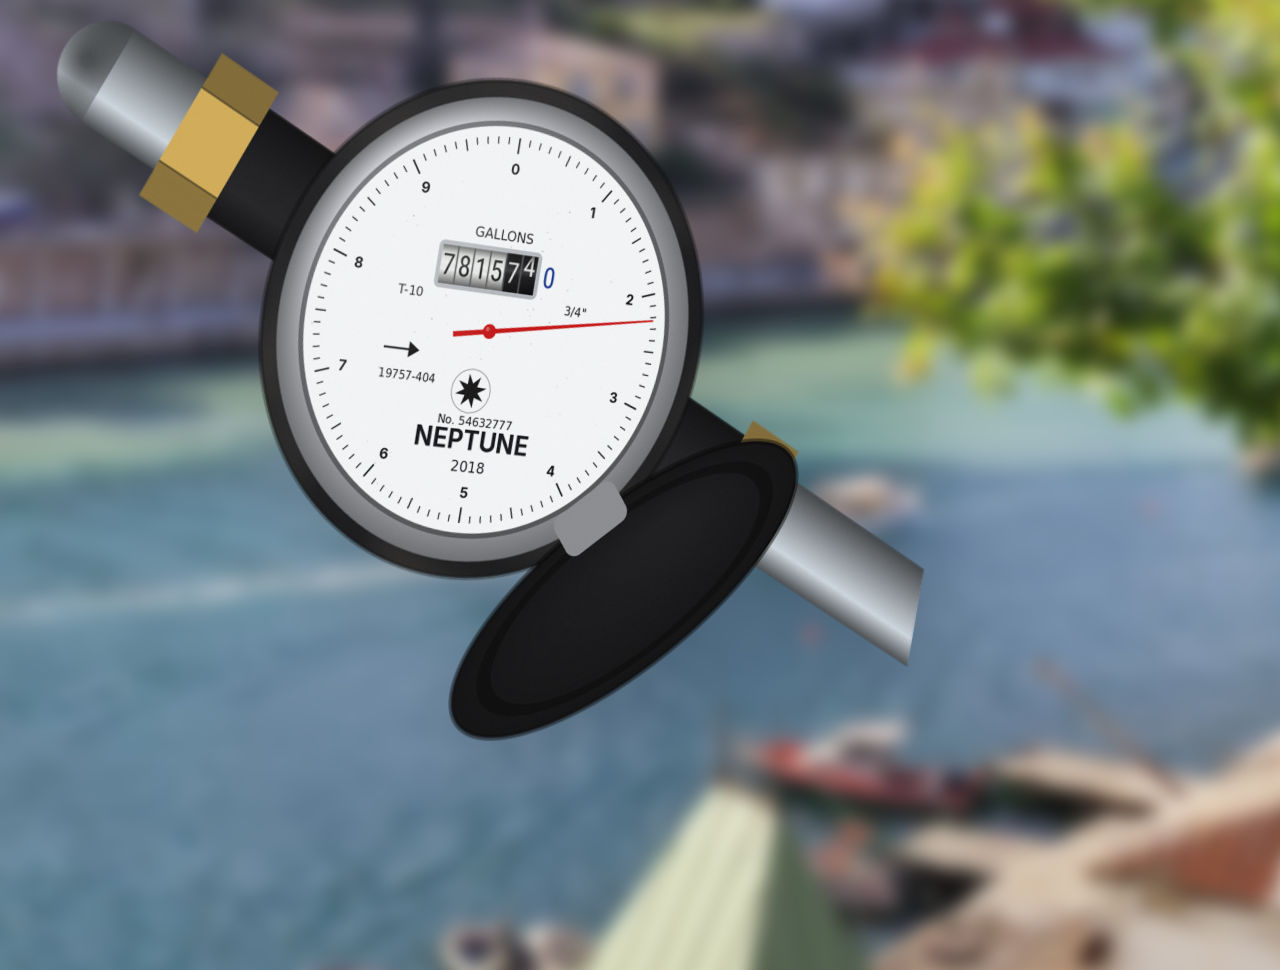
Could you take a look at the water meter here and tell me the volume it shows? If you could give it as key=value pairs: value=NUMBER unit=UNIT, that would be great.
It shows value=7815742.2 unit=gal
